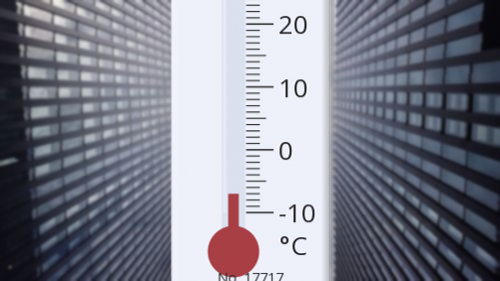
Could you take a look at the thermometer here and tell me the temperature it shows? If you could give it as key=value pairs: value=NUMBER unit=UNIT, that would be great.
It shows value=-7 unit=°C
